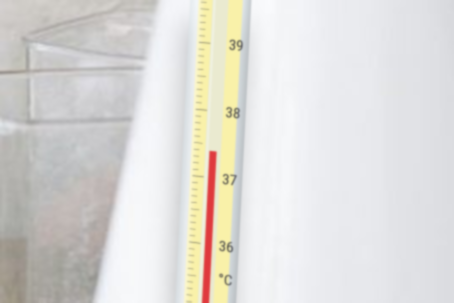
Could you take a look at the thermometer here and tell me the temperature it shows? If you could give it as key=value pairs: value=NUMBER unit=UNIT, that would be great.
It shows value=37.4 unit=°C
